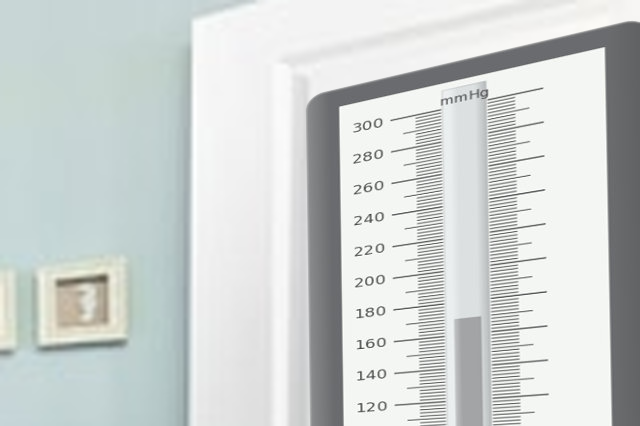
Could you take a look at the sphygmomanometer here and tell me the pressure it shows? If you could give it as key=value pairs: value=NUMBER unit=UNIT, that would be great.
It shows value=170 unit=mmHg
